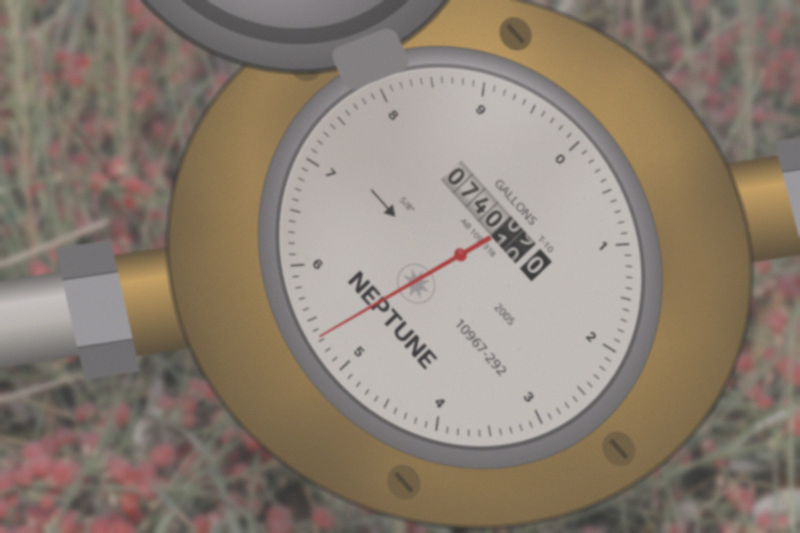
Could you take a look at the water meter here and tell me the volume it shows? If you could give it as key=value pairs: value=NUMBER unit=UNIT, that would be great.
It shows value=740095.3 unit=gal
